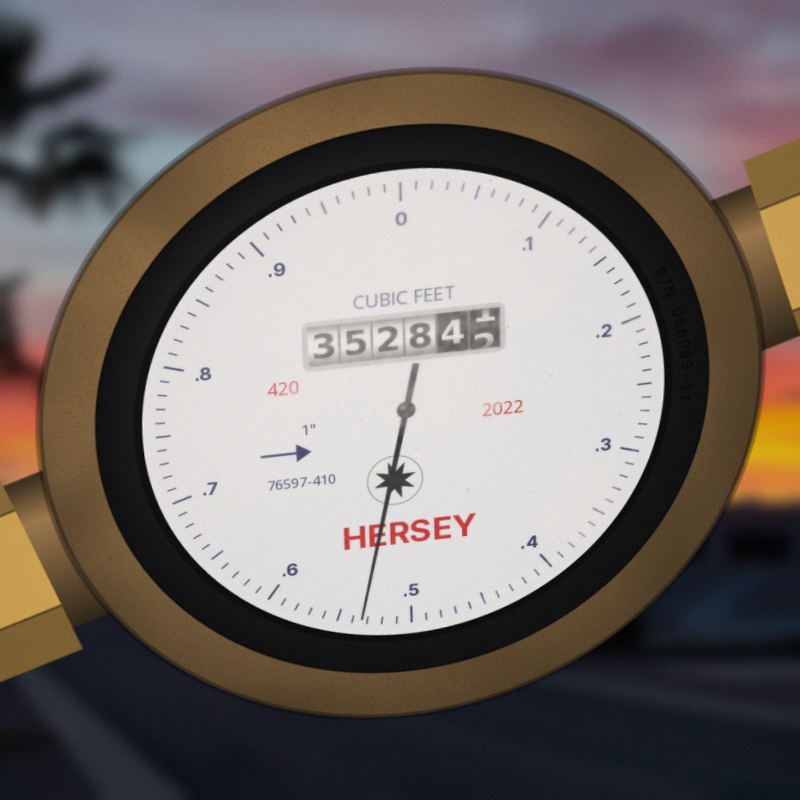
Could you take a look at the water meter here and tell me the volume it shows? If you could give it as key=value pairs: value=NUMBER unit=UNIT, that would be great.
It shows value=352841.53 unit=ft³
